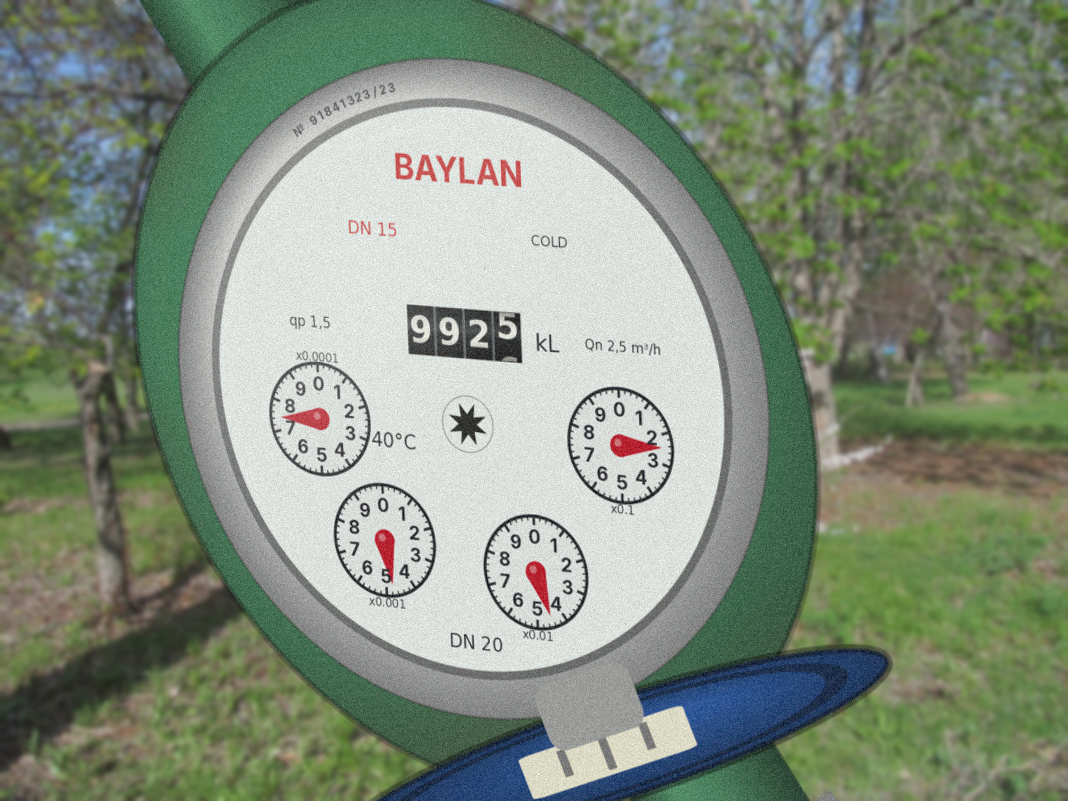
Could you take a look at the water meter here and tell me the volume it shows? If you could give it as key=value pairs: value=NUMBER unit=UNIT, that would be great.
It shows value=9925.2447 unit=kL
